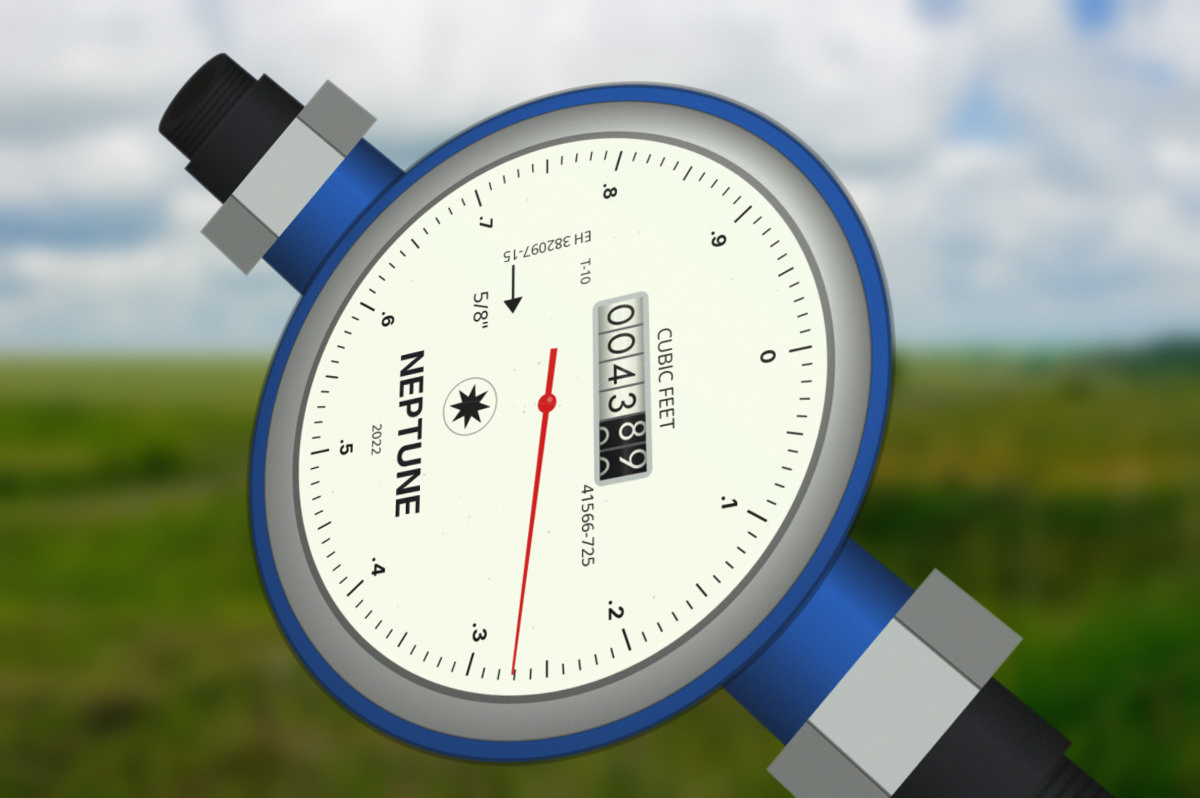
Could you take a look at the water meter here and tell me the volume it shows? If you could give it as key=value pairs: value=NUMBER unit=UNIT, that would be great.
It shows value=4389.27 unit=ft³
